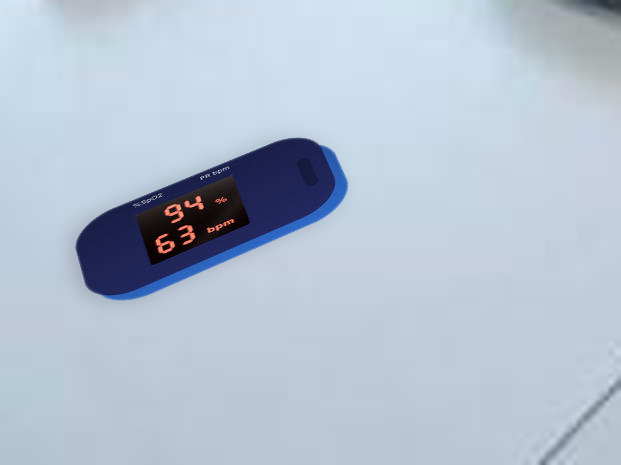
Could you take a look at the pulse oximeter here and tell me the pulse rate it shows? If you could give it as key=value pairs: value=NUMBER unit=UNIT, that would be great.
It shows value=63 unit=bpm
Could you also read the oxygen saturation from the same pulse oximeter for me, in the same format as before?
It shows value=94 unit=%
